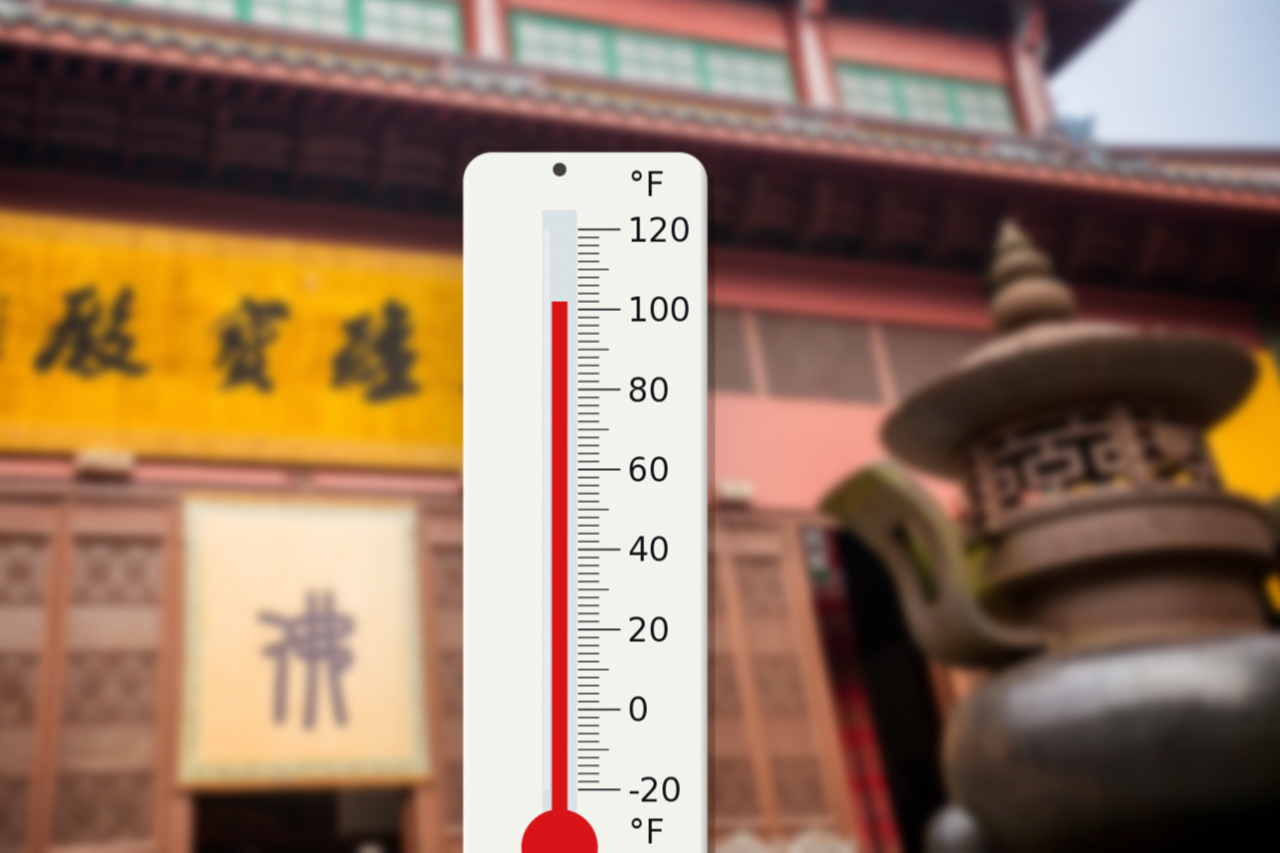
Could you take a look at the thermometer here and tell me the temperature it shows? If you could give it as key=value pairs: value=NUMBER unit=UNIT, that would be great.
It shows value=102 unit=°F
